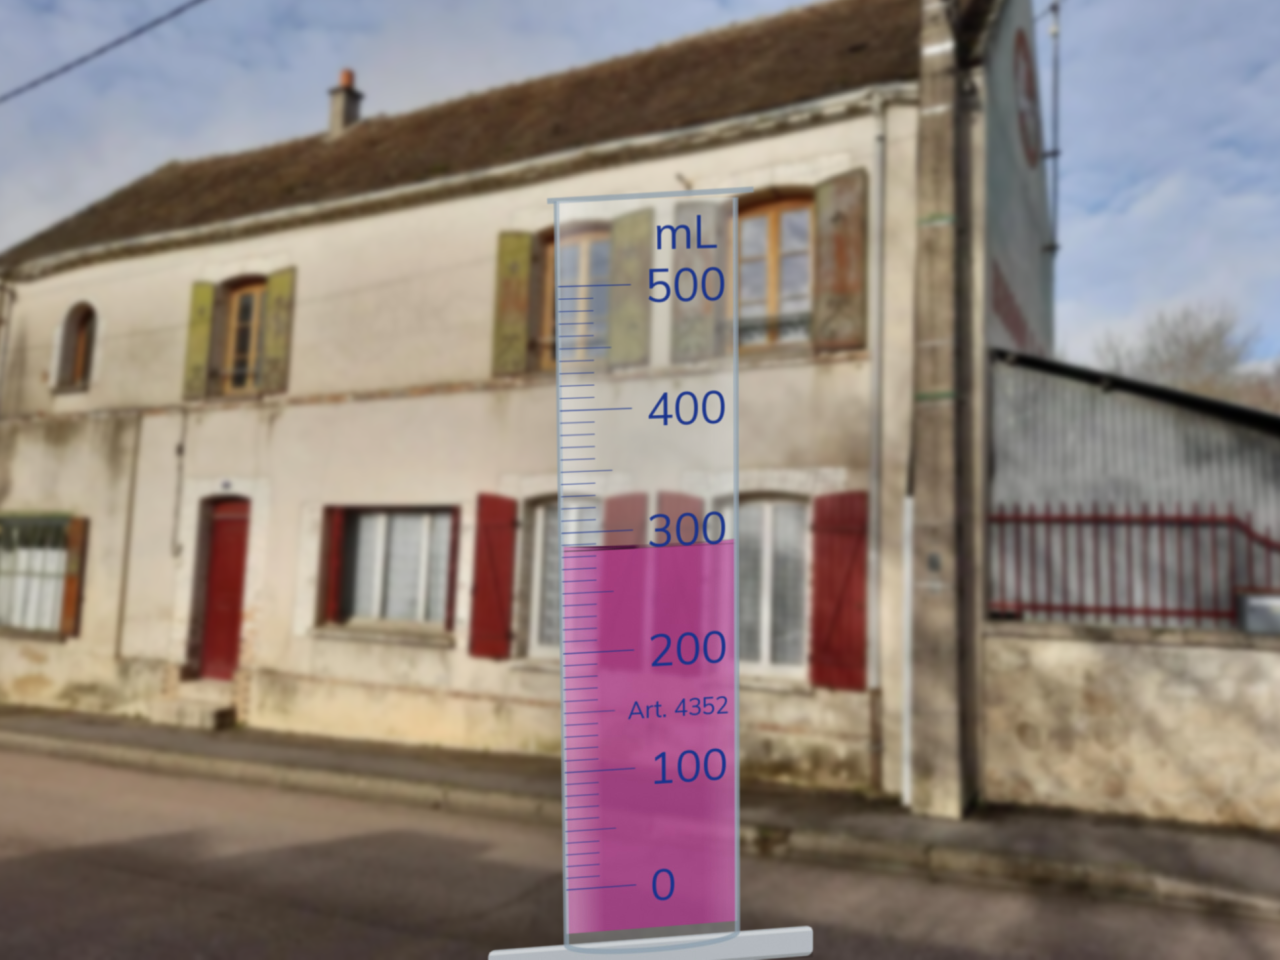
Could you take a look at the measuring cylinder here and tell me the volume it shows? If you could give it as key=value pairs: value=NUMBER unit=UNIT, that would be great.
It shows value=285 unit=mL
